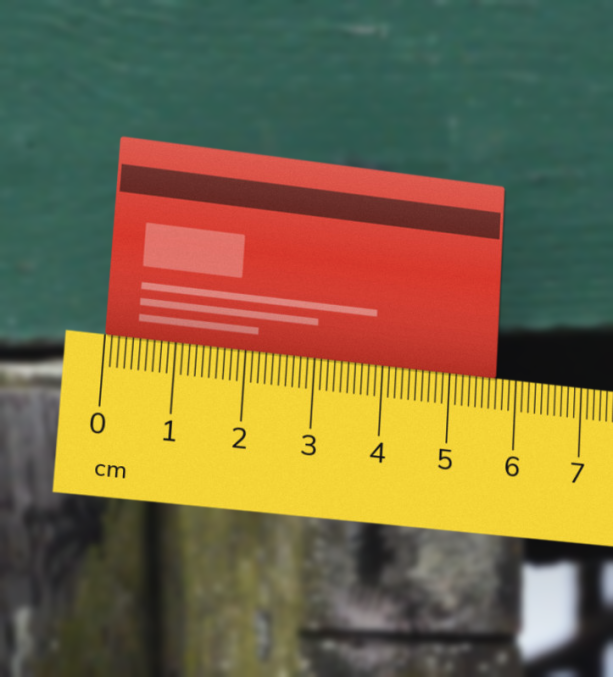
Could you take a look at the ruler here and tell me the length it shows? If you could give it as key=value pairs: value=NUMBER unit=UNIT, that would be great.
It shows value=5.7 unit=cm
